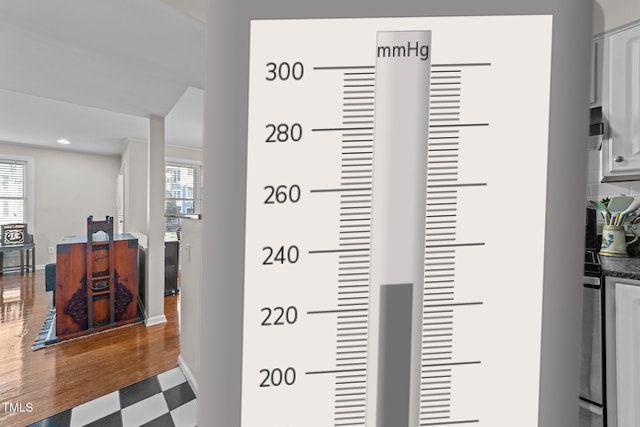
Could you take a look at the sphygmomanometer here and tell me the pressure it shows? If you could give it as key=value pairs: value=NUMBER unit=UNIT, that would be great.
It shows value=228 unit=mmHg
